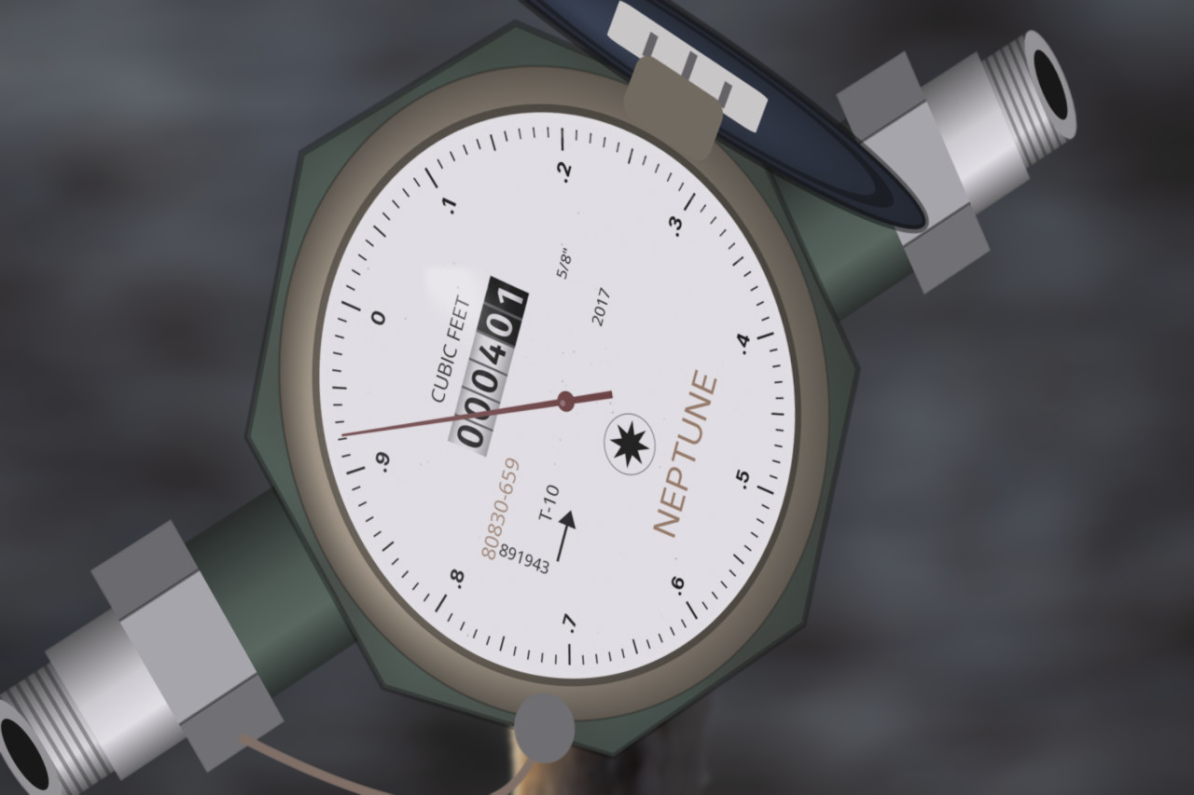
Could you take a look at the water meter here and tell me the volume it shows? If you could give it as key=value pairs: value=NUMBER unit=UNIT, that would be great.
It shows value=400.92 unit=ft³
